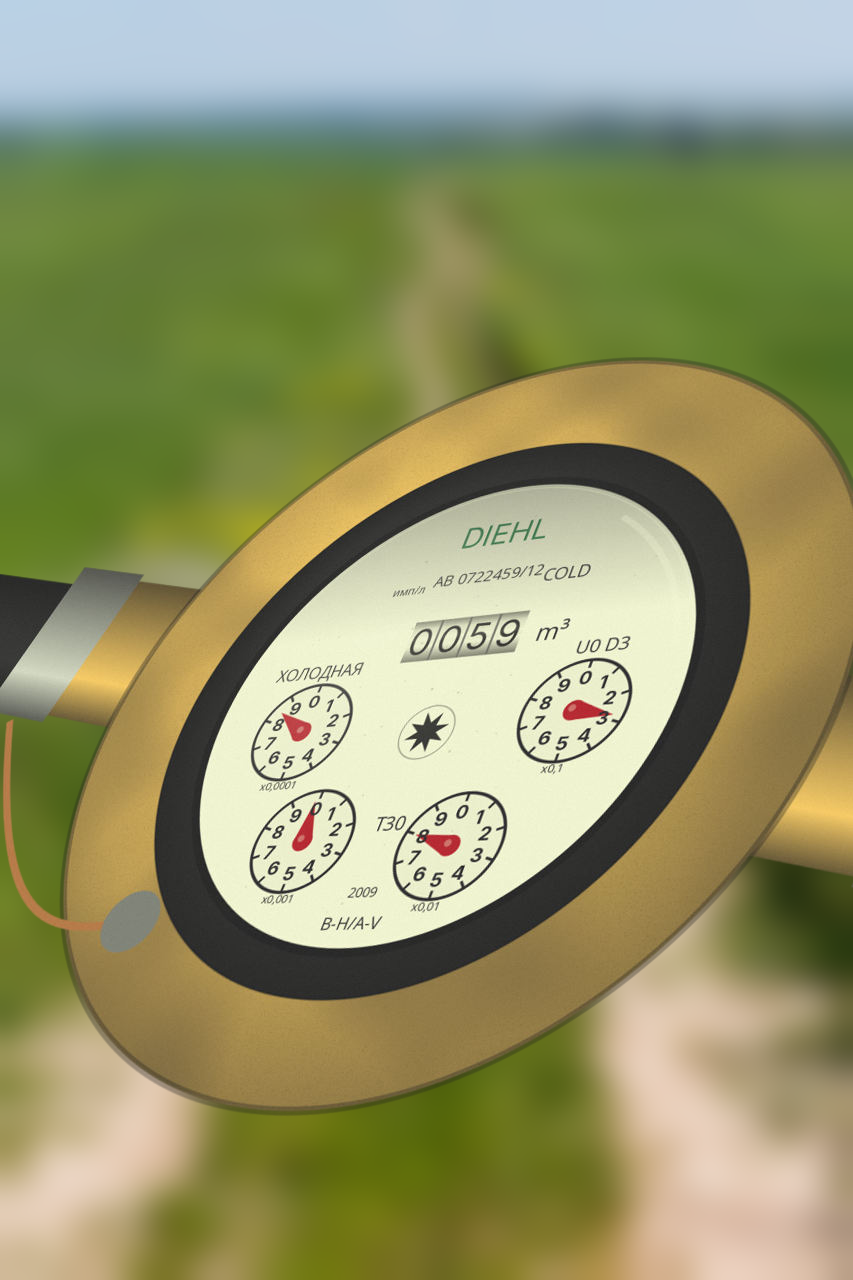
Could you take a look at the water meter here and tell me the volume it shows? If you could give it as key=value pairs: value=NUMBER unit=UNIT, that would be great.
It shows value=59.2798 unit=m³
